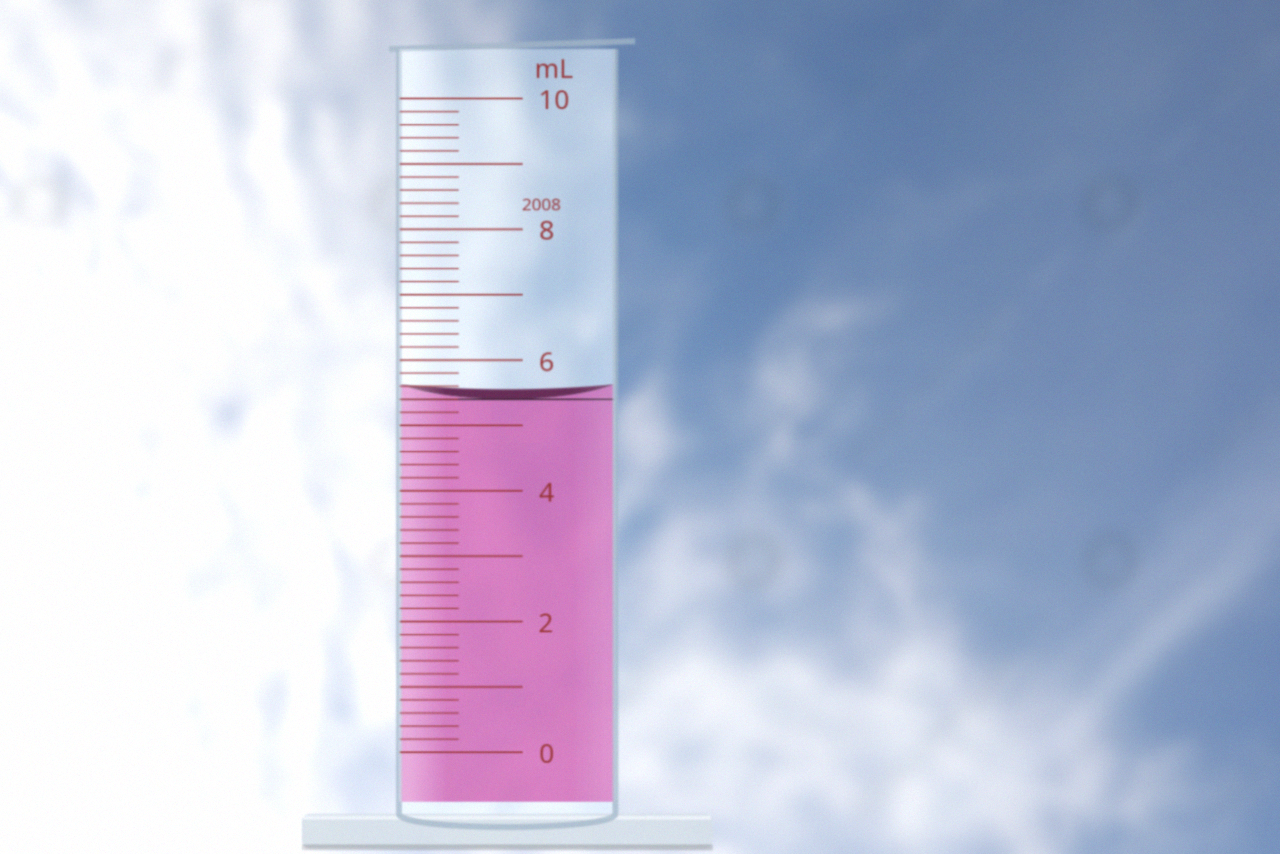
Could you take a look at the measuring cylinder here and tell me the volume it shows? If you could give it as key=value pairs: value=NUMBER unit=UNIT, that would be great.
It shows value=5.4 unit=mL
